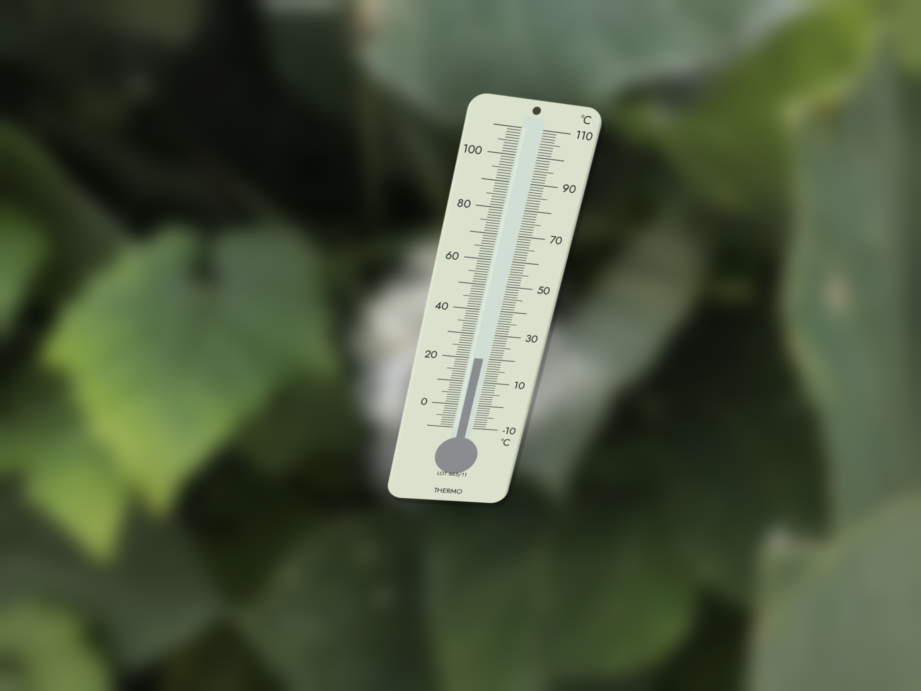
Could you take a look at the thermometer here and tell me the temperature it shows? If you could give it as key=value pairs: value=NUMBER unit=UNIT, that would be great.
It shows value=20 unit=°C
